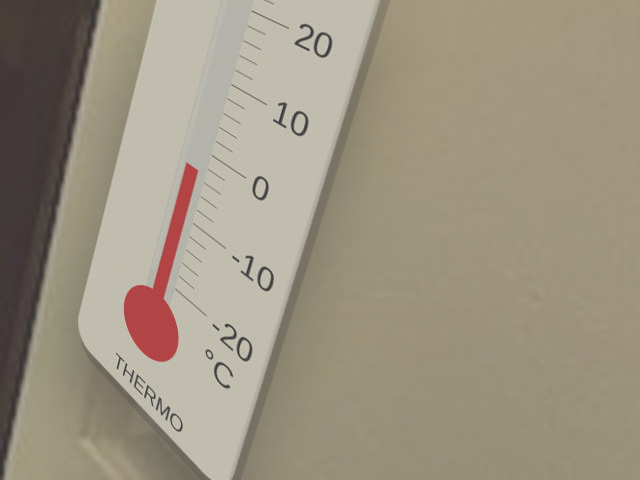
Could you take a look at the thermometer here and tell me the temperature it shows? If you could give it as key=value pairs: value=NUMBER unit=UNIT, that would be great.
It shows value=-3 unit=°C
